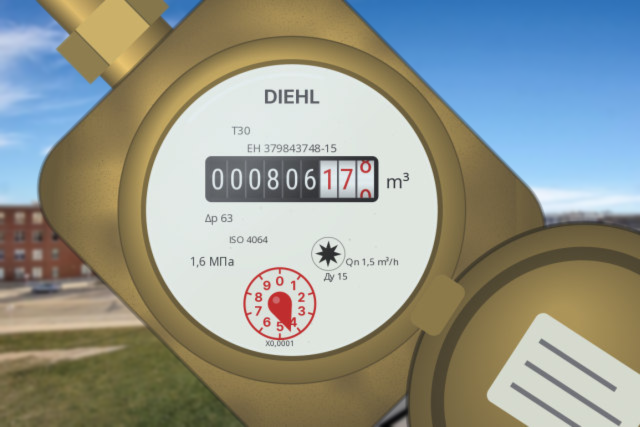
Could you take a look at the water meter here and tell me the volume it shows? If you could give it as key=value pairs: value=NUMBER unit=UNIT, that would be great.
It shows value=806.1784 unit=m³
